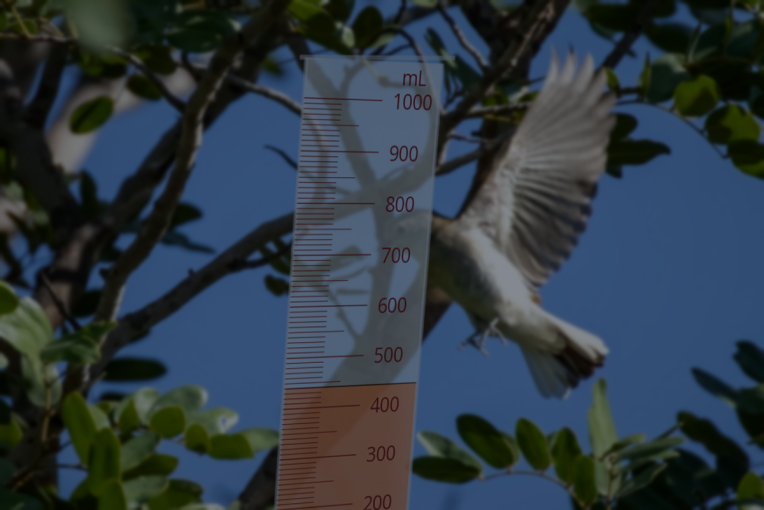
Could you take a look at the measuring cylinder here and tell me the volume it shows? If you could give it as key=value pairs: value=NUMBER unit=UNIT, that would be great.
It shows value=440 unit=mL
